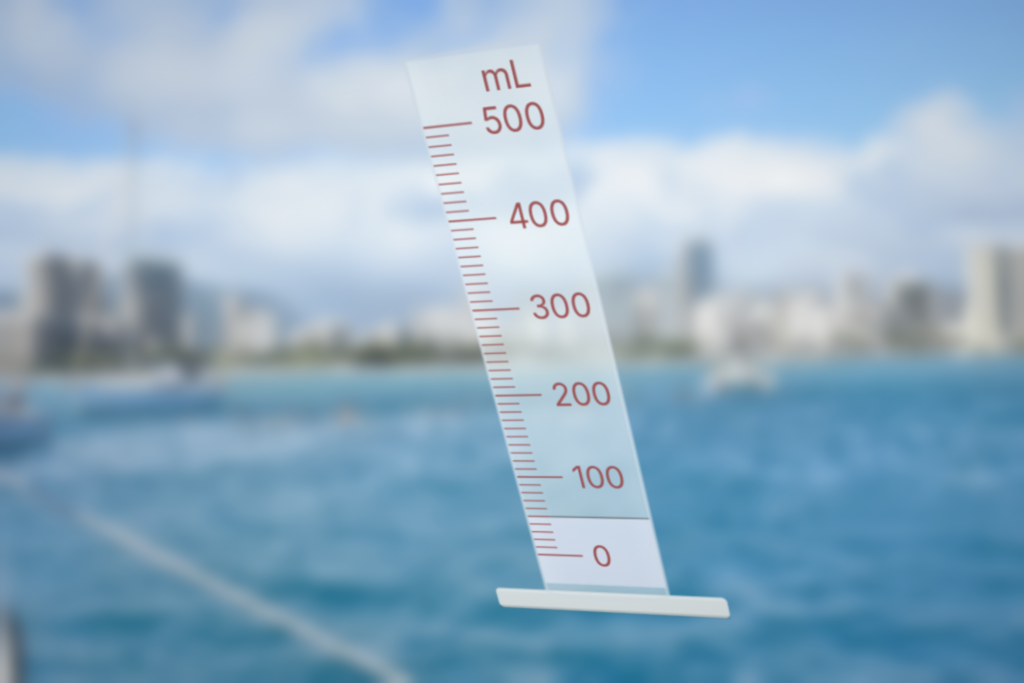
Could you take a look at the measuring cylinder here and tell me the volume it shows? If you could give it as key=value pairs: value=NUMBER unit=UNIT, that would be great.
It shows value=50 unit=mL
